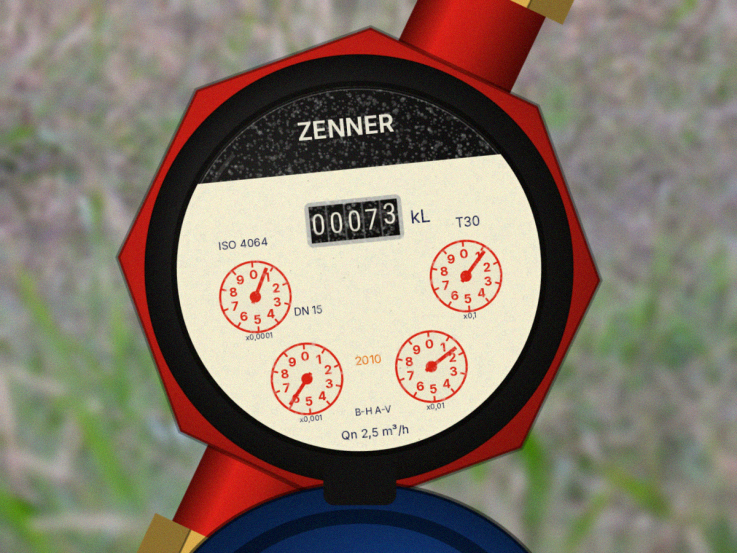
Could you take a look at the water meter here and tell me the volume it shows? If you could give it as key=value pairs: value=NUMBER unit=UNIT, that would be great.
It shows value=73.1160 unit=kL
